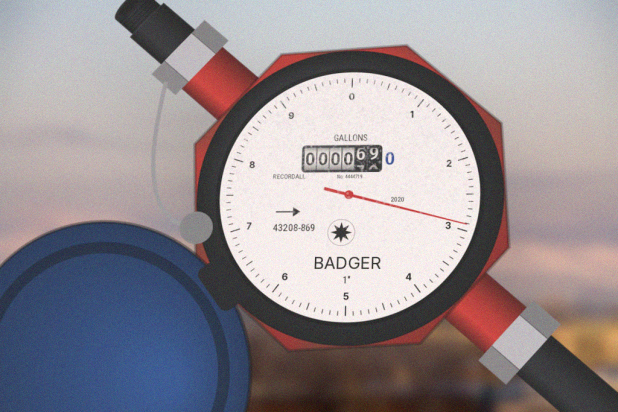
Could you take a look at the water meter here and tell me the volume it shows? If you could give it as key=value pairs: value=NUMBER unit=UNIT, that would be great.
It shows value=692.9 unit=gal
